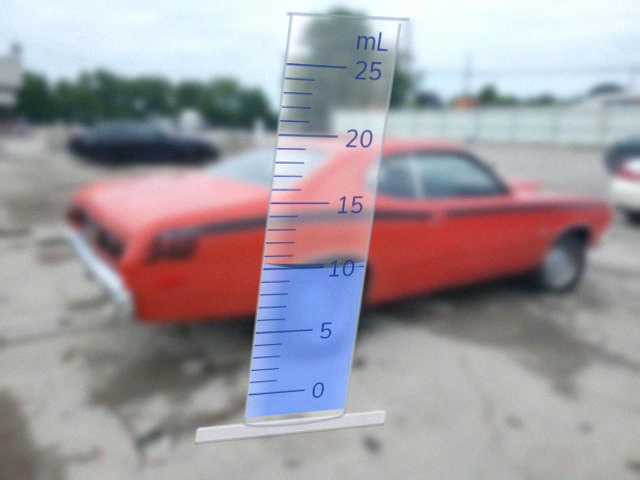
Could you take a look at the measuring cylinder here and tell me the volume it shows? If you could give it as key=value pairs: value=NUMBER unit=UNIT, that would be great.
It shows value=10 unit=mL
